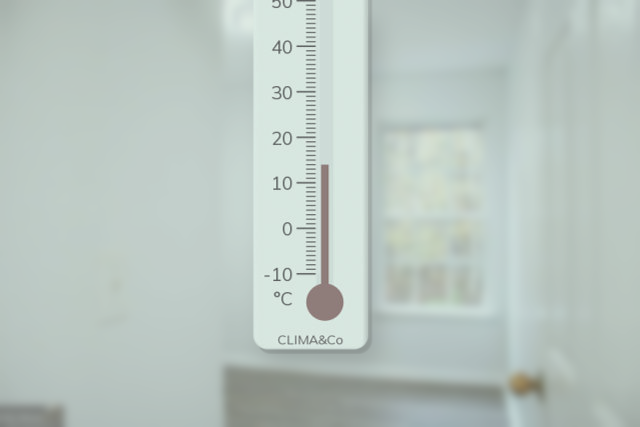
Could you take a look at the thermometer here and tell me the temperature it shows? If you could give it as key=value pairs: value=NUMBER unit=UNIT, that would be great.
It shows value=14 unit=°C
